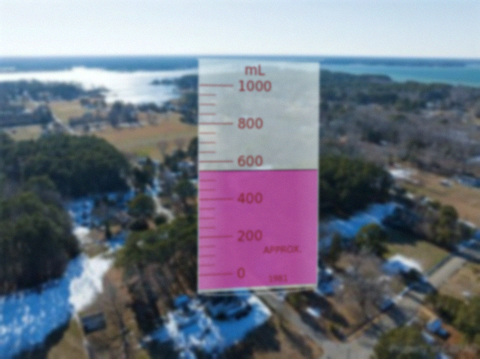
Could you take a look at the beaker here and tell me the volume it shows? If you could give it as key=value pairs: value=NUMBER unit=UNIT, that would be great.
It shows value=550 unit=mL
